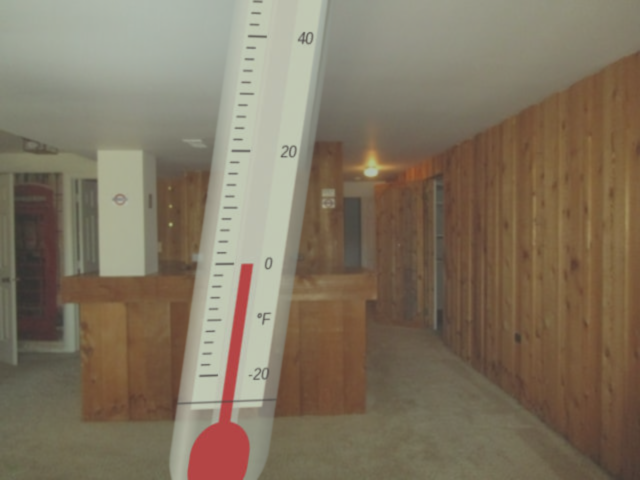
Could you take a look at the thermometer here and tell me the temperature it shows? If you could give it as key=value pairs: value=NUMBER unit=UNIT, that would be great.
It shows value=0 unit=°F
